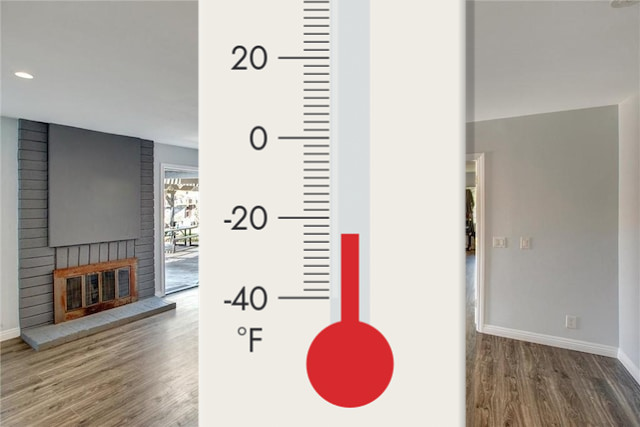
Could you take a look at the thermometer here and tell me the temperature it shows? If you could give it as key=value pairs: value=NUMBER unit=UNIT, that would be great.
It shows value=-24 unit=°F
